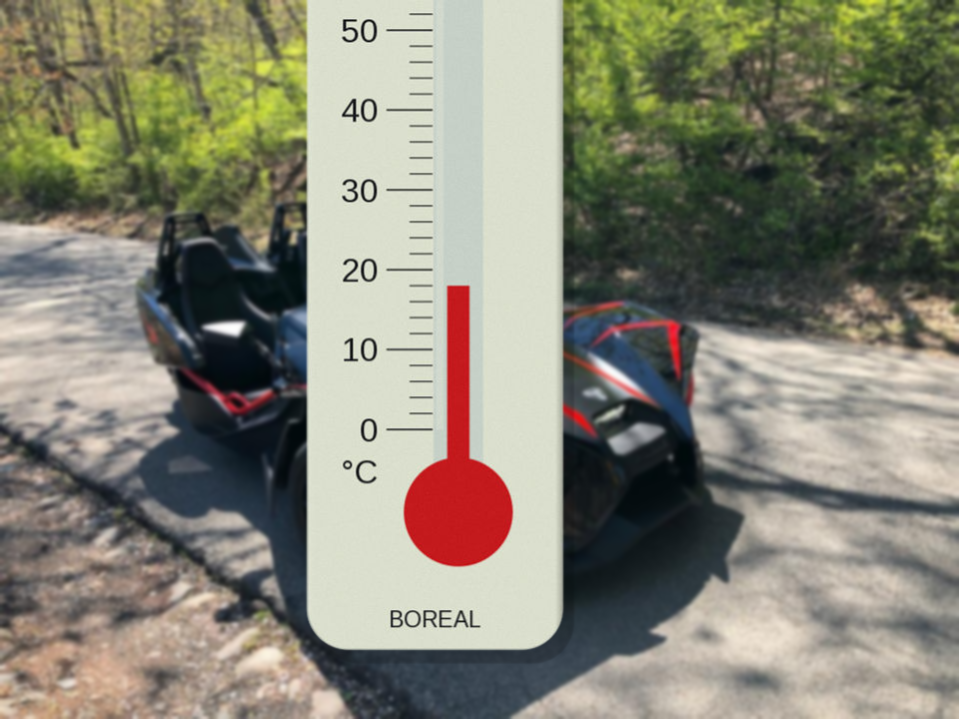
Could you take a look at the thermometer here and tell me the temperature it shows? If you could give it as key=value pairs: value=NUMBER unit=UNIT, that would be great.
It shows value=18 unit=°C
